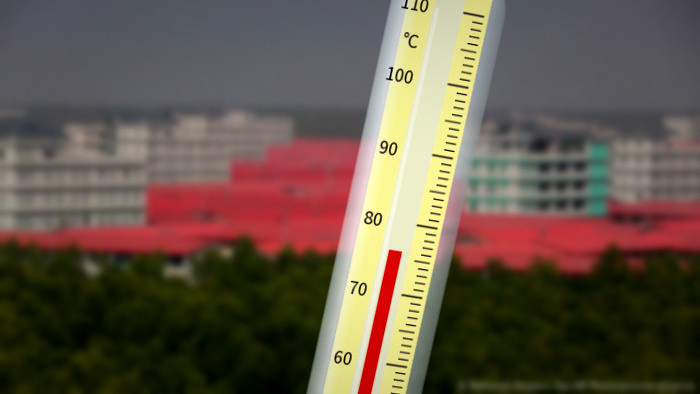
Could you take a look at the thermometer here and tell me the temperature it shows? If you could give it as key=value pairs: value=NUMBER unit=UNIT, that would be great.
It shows value=76 unit=°C
